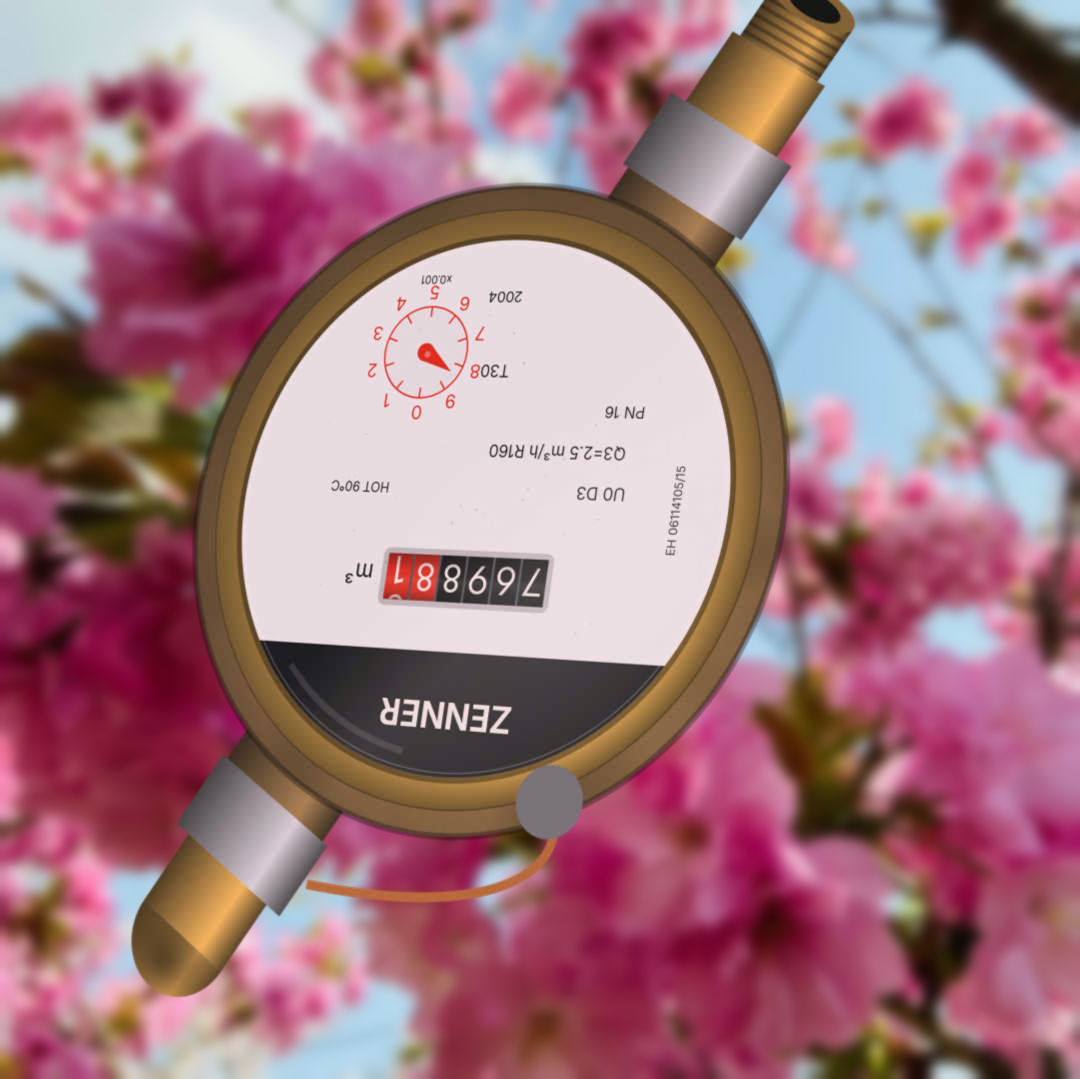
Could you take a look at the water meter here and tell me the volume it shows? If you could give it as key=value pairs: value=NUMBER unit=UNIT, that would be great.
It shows value=7698.808 unit=m³
